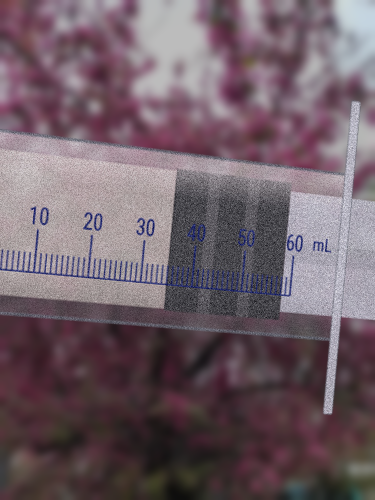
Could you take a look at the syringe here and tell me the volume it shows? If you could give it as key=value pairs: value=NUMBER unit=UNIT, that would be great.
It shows value=35 unit=mL
